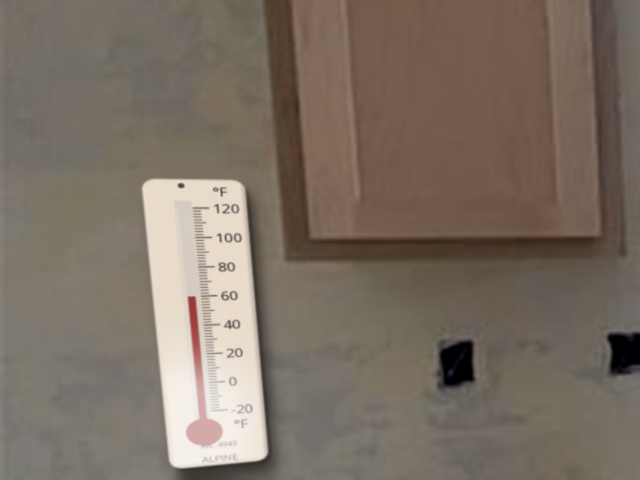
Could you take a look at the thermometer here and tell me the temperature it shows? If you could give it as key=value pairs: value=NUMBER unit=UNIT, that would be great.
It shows value=60 unit=°F
